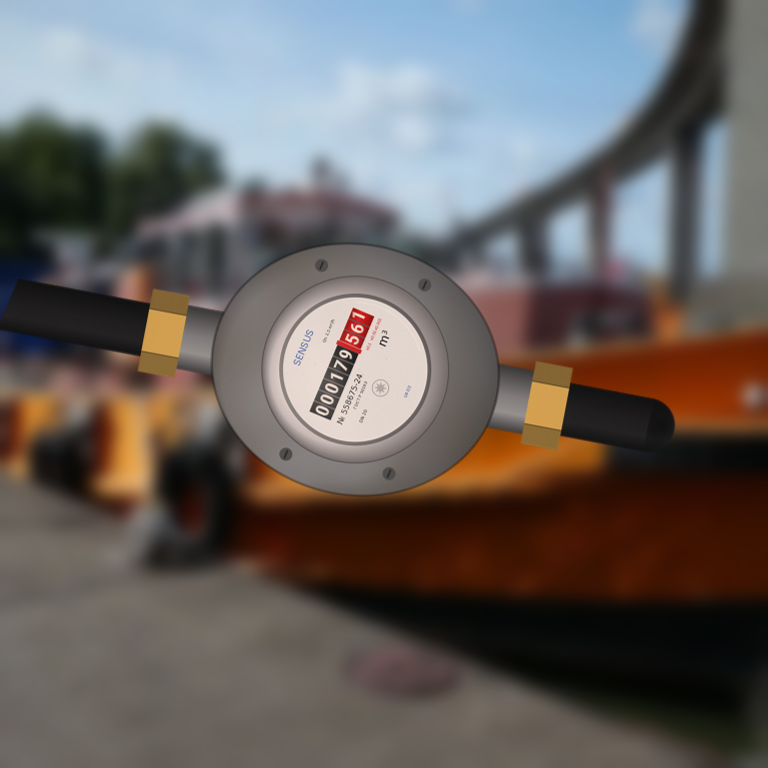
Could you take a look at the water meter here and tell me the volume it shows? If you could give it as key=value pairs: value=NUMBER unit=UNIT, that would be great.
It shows value=179.561 unit=m³
